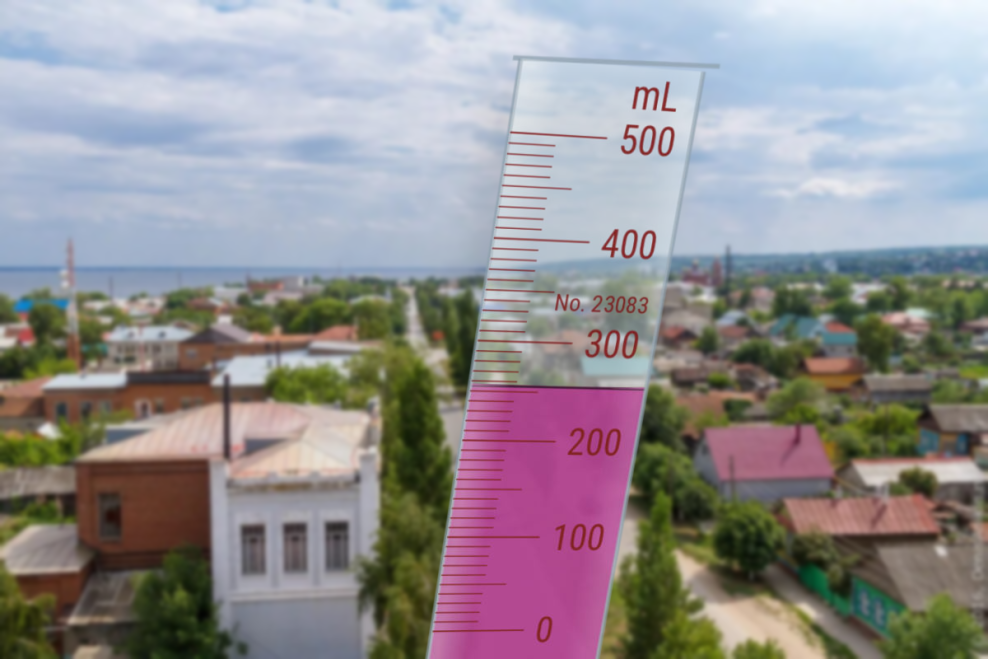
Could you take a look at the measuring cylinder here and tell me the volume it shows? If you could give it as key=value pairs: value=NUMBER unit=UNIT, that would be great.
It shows value=255 unit=mL
